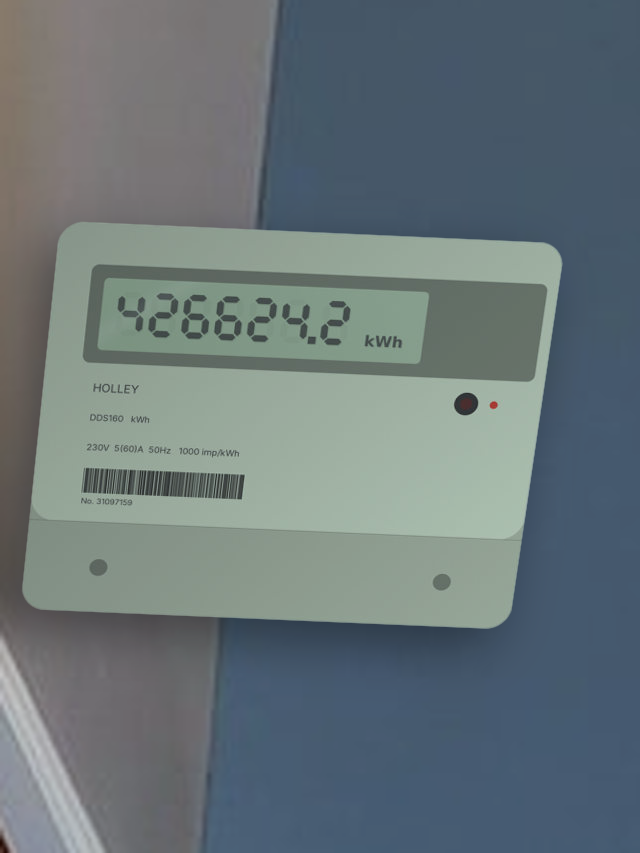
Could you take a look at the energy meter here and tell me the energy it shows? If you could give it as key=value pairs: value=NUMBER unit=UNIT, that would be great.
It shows value=426624.2 unit=kWh
